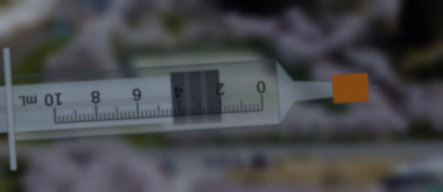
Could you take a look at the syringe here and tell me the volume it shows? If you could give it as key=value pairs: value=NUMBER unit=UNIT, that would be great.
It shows value=2 unit=mL
